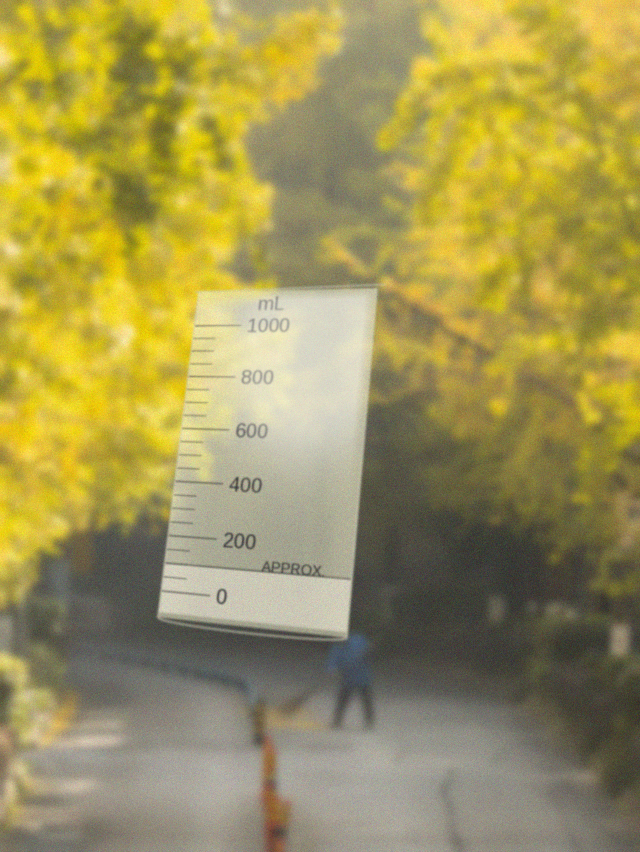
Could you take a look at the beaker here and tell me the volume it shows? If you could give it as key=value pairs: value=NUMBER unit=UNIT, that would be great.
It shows value=100 unit=mL
